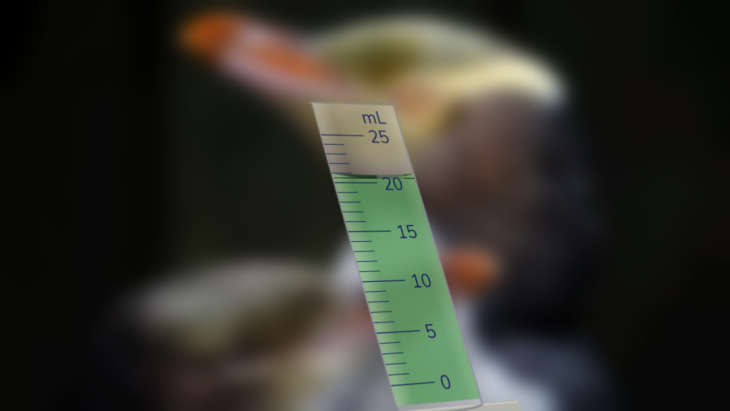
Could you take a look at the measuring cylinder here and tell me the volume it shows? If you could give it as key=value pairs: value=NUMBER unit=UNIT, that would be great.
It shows value=20.5 unit=mL
